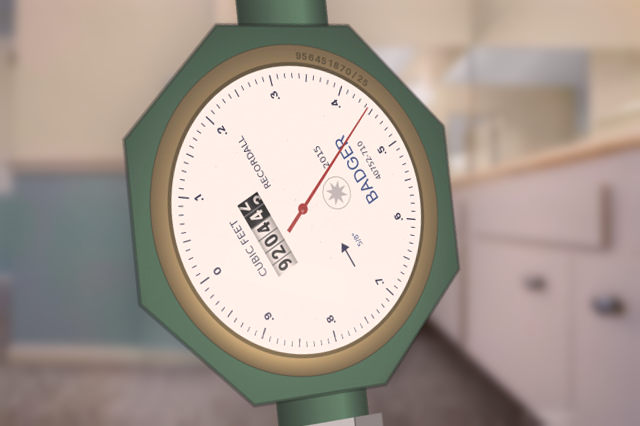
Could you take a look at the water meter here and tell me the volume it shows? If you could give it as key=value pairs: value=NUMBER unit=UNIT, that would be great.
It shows value=920442.44 unit=ft³
